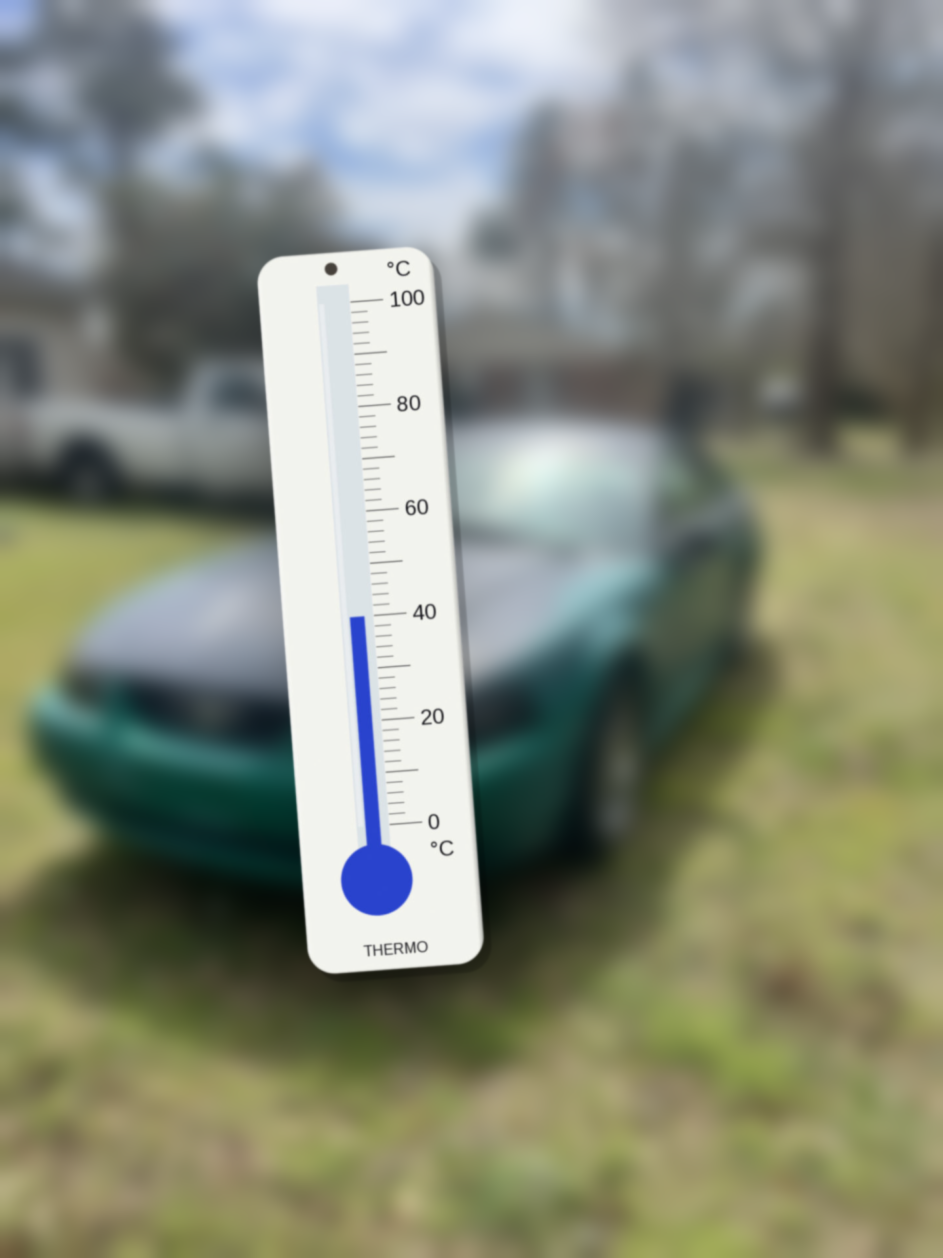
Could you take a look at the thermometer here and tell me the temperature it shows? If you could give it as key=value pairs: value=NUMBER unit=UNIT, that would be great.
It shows value=40 unit=°C
